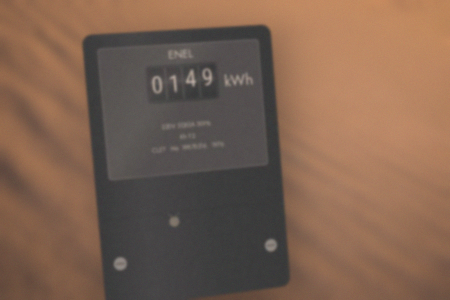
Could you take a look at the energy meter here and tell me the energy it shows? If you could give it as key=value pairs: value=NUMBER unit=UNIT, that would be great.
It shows value=149 unit=kWh
